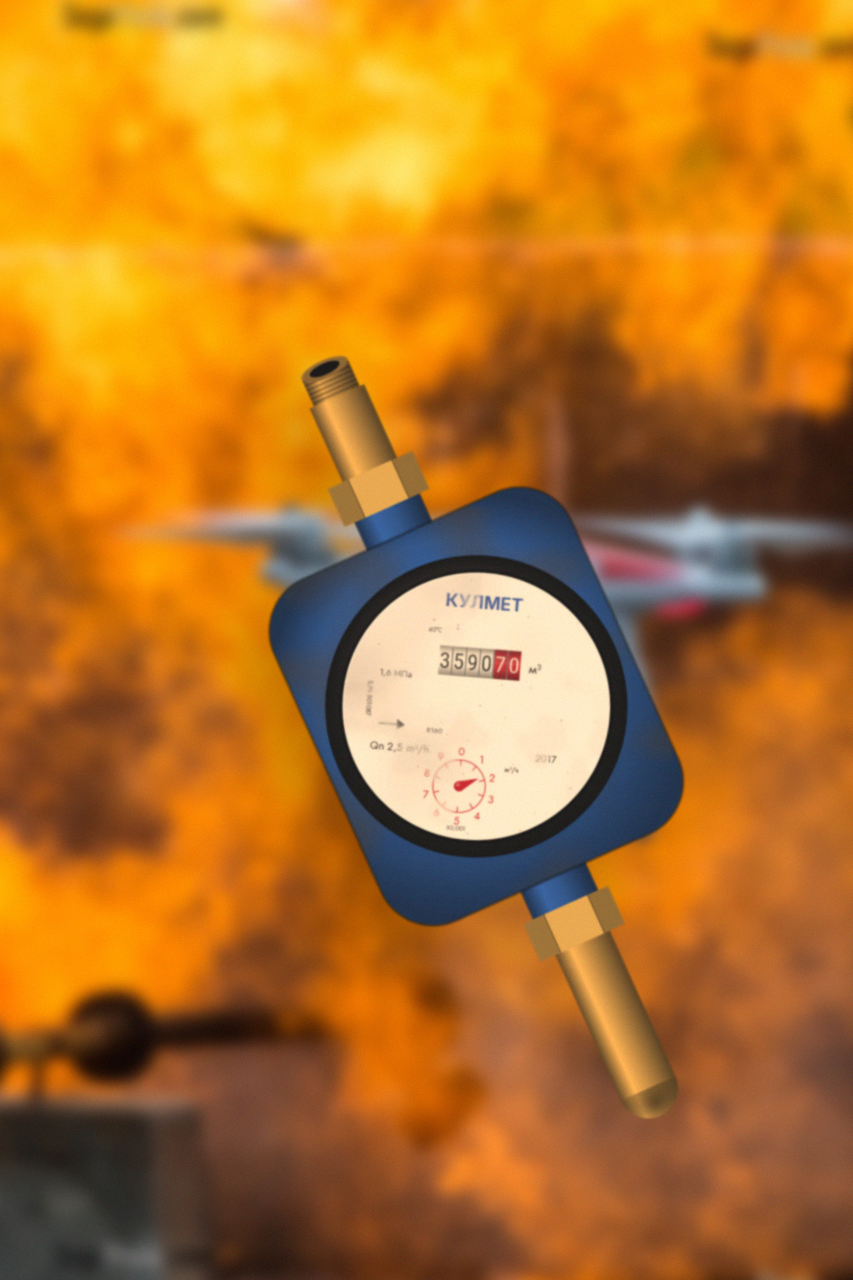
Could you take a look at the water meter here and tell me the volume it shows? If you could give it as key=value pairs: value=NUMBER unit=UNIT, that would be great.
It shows value=3590.701 unit=m³
